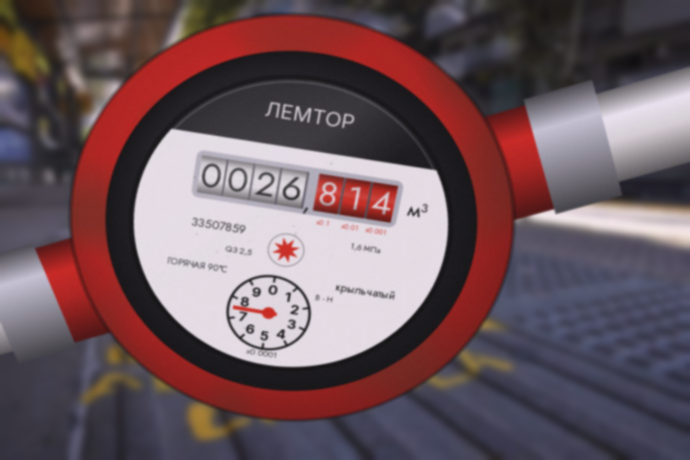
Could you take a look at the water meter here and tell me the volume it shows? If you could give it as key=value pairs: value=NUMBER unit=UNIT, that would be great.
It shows value=26.8147 unit=m³
